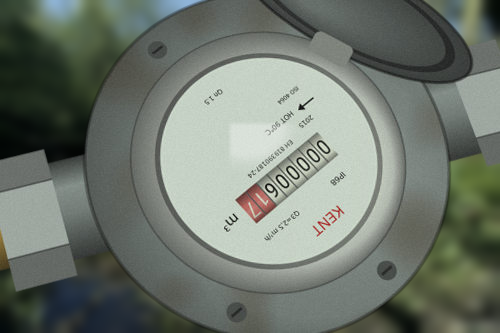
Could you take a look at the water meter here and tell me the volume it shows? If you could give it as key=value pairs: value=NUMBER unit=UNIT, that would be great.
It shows value=6.17 unit=m³
